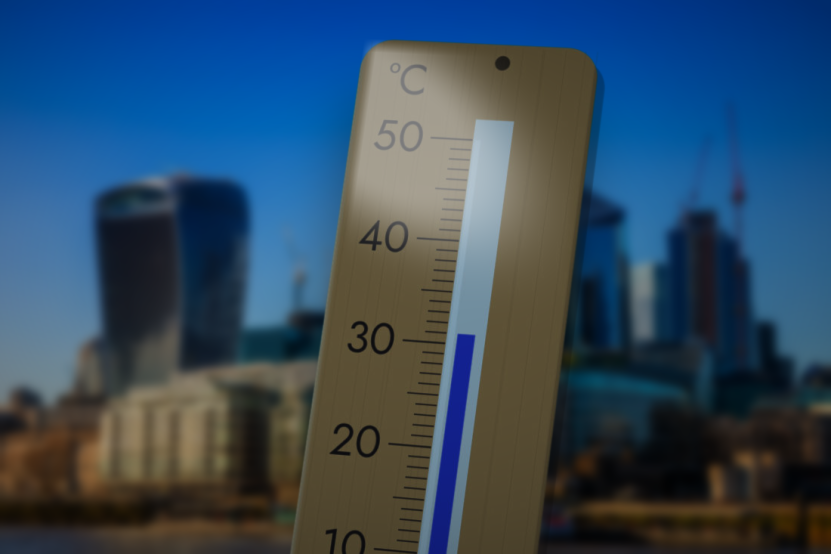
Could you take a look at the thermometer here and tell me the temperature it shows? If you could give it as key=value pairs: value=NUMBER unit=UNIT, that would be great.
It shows value=31 unit=°C
